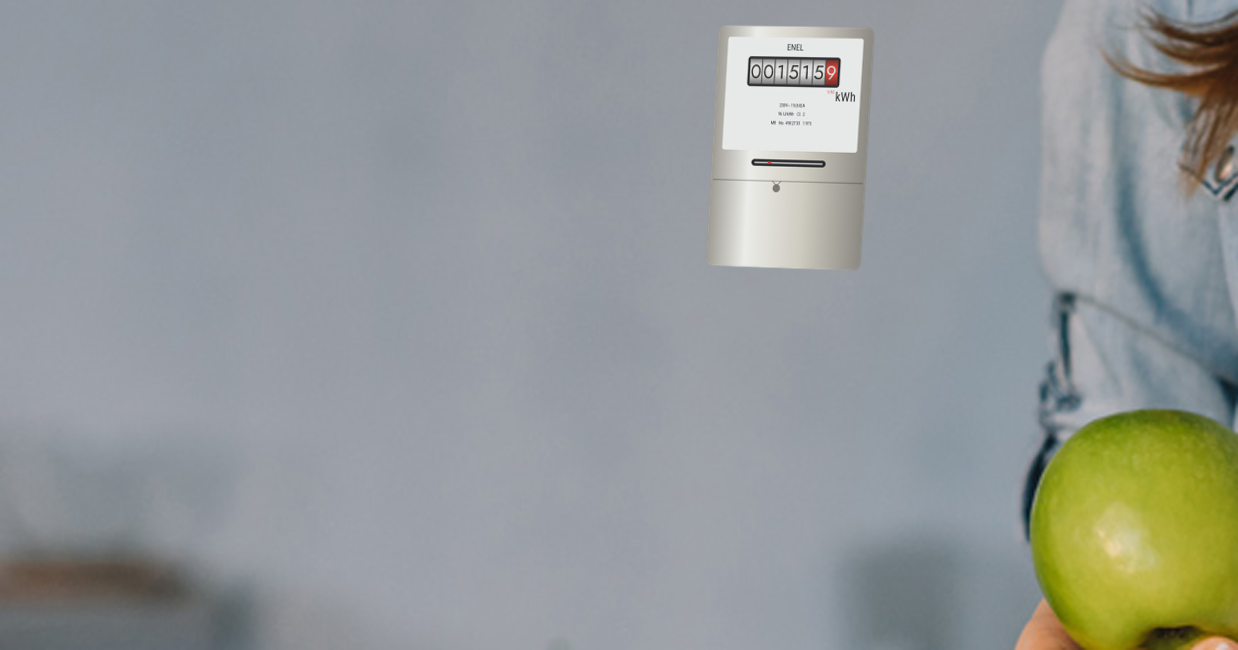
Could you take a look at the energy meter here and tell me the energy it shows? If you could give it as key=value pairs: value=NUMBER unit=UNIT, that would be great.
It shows value=1515.9 unit=kWh
